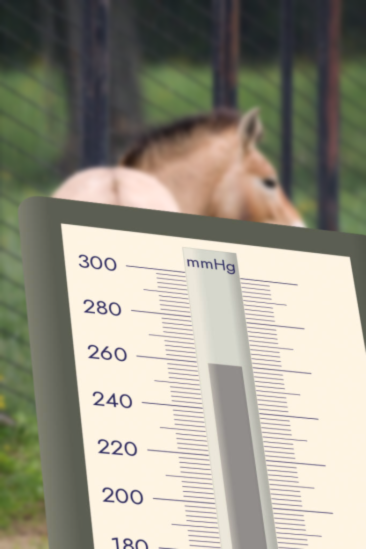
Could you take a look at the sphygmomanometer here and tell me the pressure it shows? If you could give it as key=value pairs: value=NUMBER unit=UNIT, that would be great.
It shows value=260 unit=mmHg
